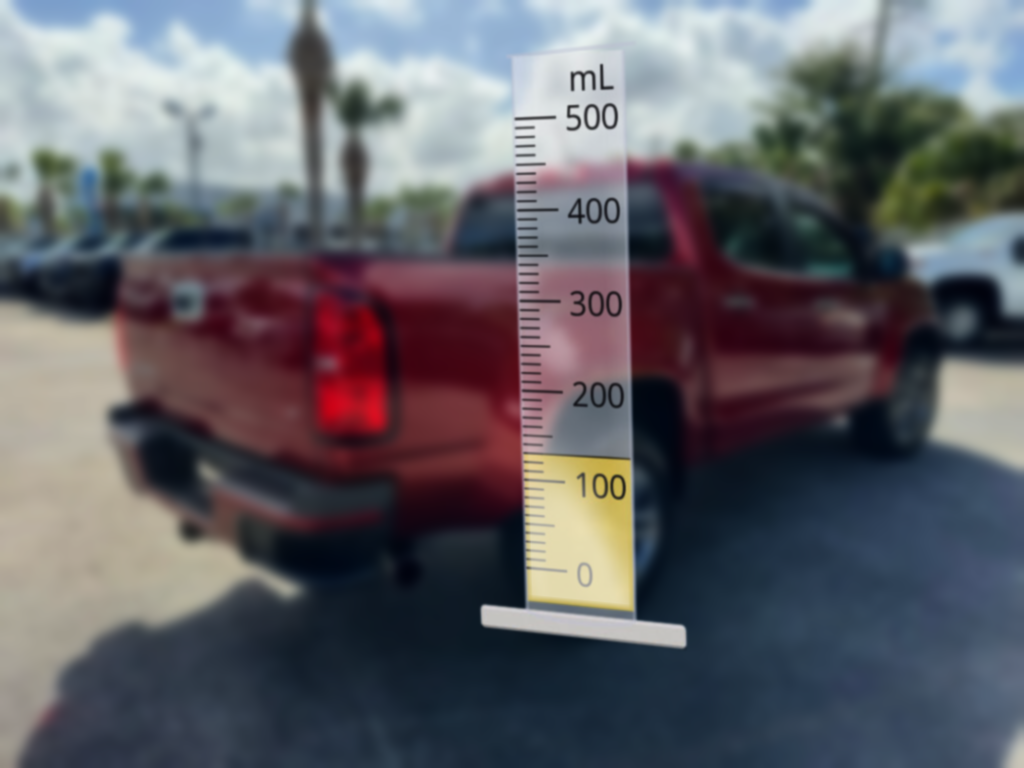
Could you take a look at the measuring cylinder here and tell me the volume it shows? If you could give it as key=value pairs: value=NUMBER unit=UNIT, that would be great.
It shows value=130 unit=mL
